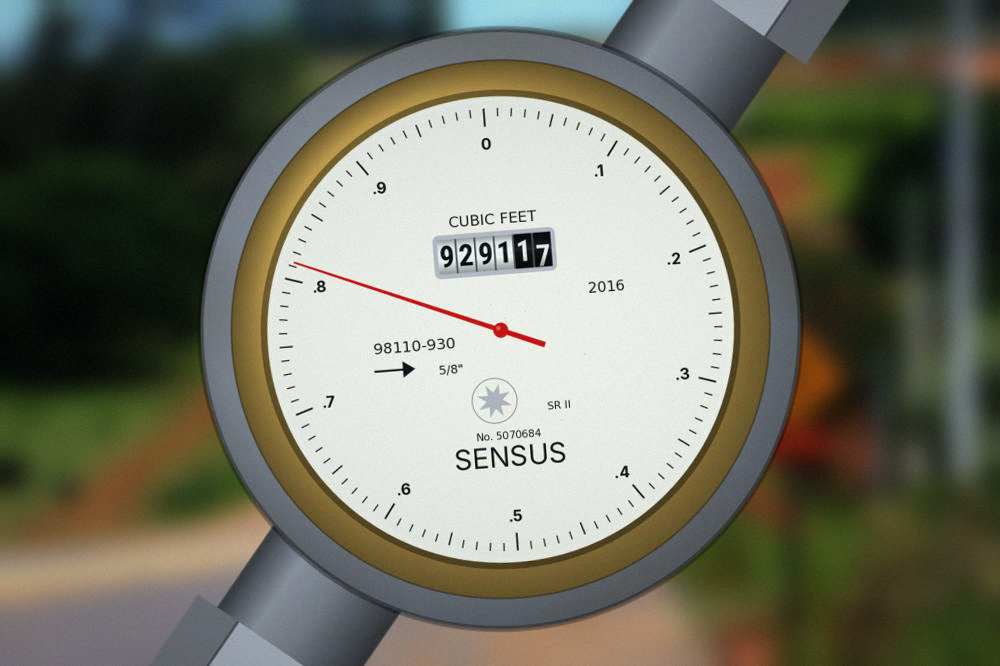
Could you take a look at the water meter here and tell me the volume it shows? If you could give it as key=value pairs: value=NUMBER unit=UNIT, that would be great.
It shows value=929116.81 unit=ft³
